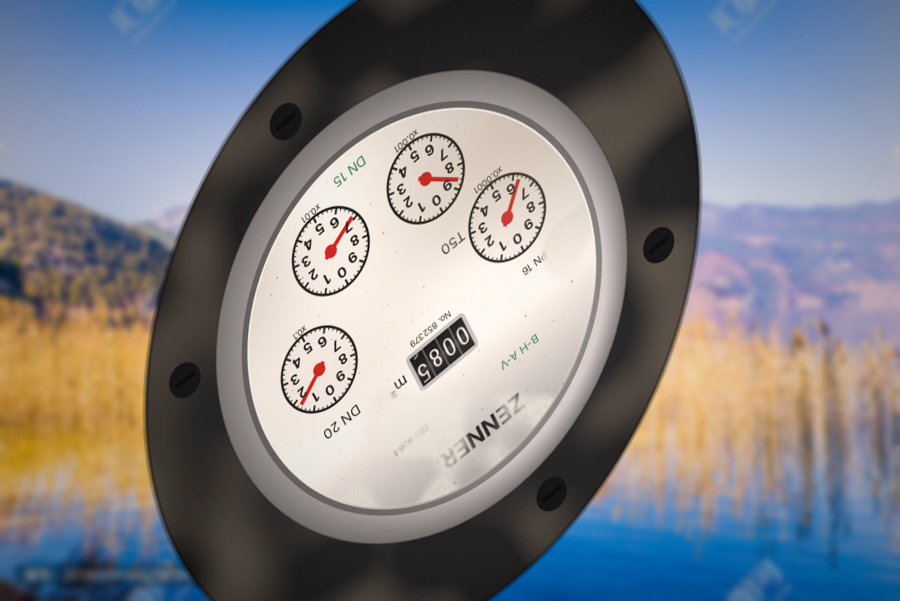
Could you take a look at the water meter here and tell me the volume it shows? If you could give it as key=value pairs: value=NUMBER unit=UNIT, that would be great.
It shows value=85.1686 unit=m³
